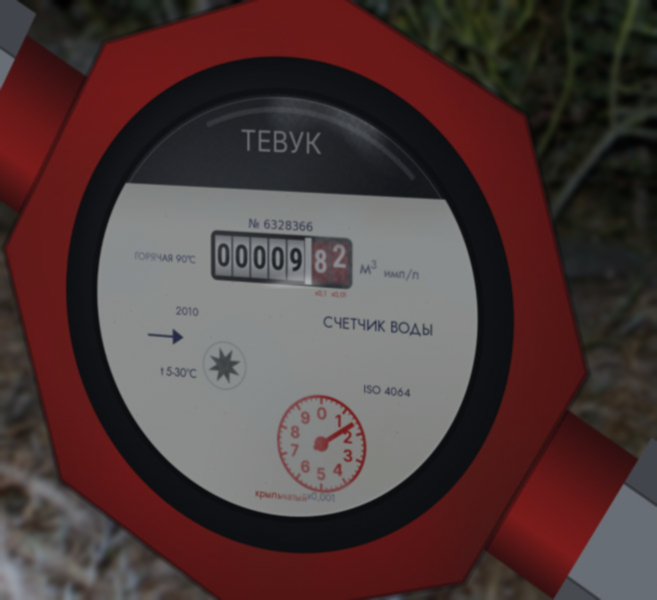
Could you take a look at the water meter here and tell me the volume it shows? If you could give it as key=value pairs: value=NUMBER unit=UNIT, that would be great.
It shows value=9.821 unit=m³
